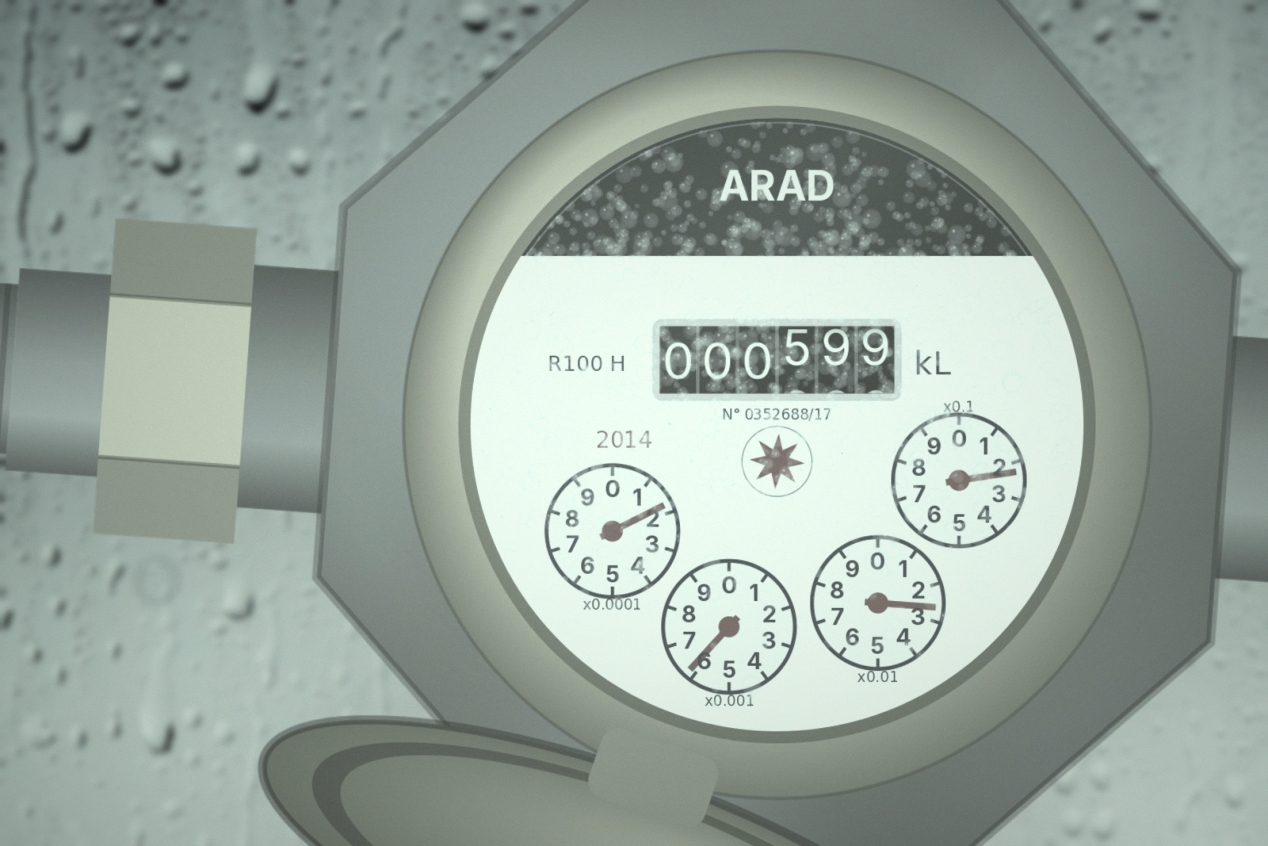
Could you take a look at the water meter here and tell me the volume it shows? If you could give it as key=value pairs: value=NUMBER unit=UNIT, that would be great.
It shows value=599.2261 unit=kL
